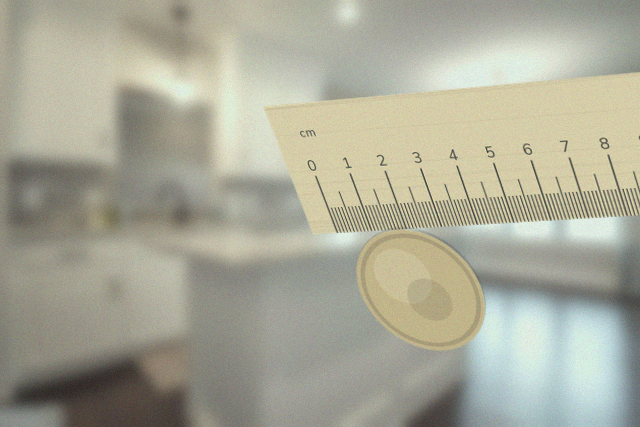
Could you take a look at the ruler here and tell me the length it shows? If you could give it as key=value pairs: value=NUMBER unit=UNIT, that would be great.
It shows value=3.5 unit=cm
